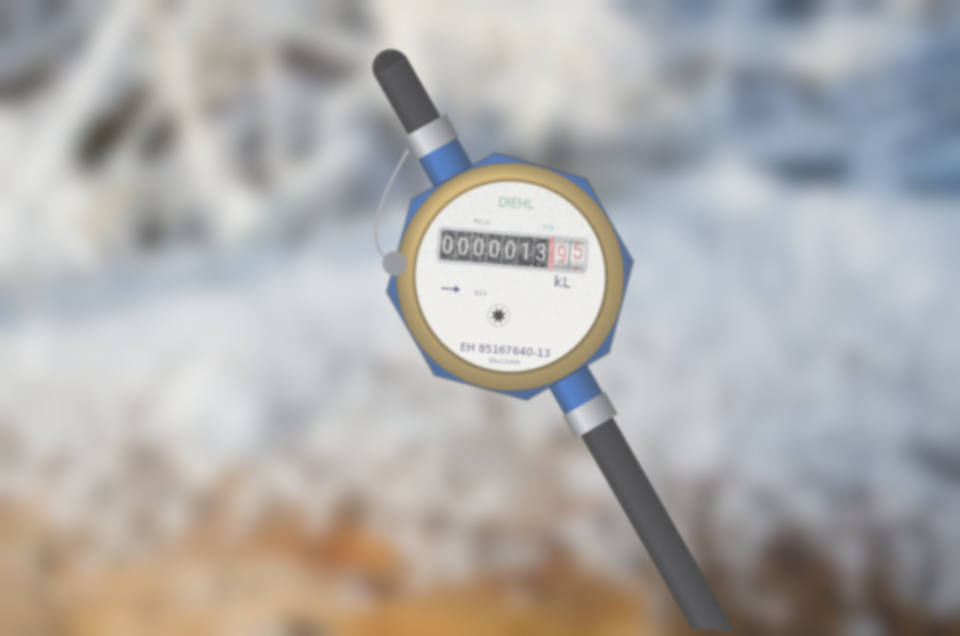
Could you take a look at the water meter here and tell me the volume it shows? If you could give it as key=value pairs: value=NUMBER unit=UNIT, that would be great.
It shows value=13.95 unit=kL
